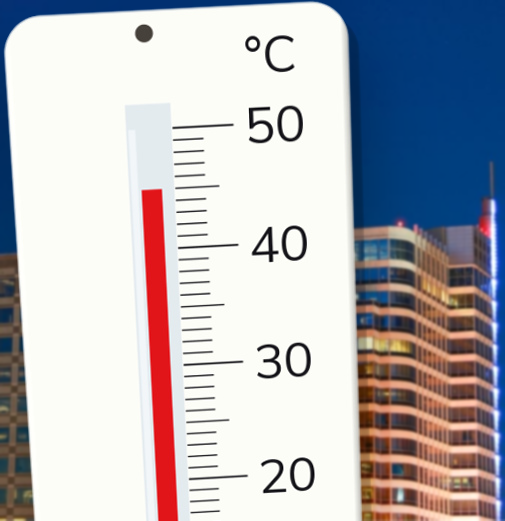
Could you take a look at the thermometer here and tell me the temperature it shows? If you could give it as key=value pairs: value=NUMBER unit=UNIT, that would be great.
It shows value=45 unit=°C
